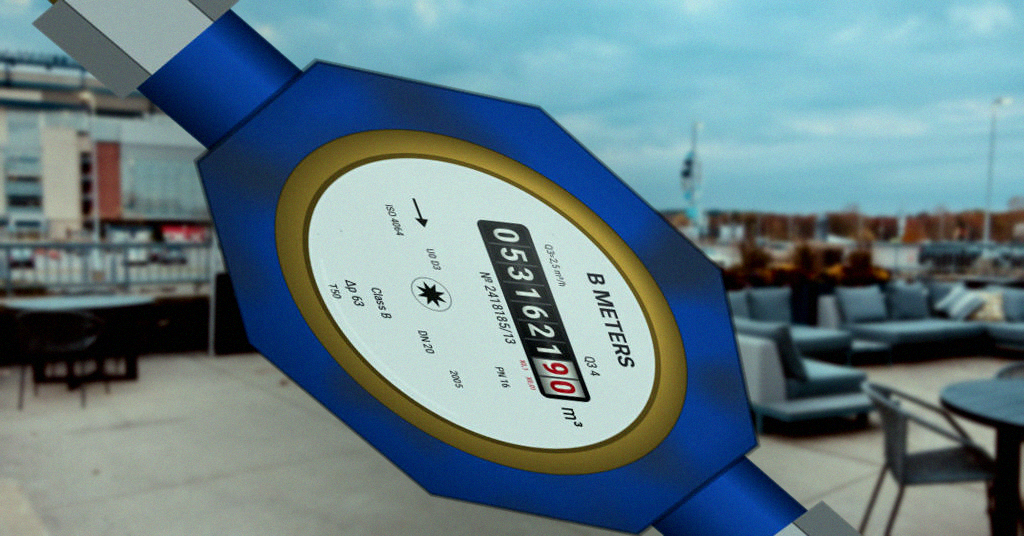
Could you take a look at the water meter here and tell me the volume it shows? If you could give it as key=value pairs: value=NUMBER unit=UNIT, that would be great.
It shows value=531621.90 unit=m³
